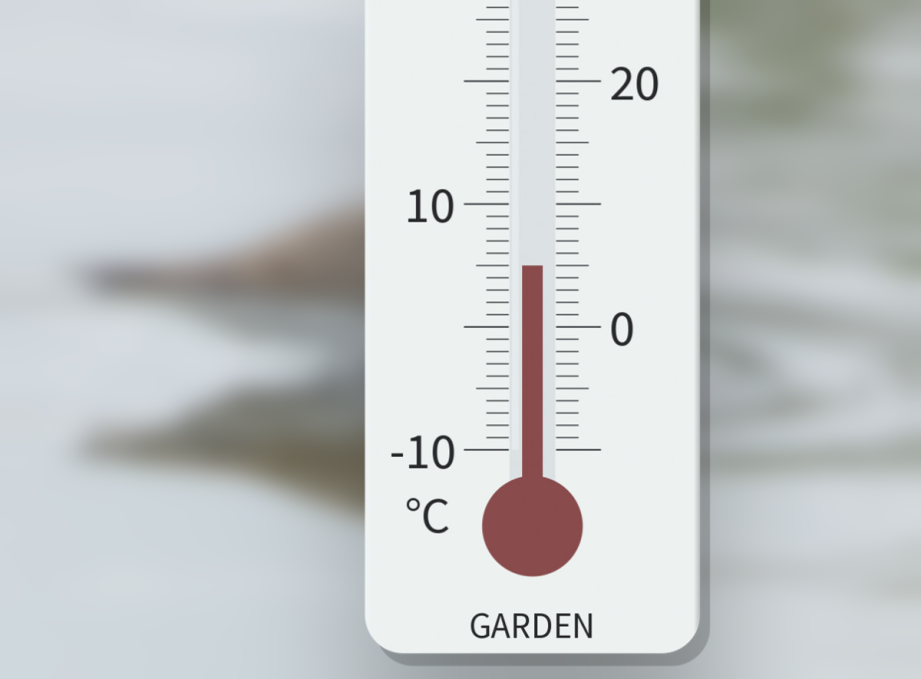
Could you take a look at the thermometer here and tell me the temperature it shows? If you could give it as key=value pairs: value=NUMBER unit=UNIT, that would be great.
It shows value=5 unit=°C
